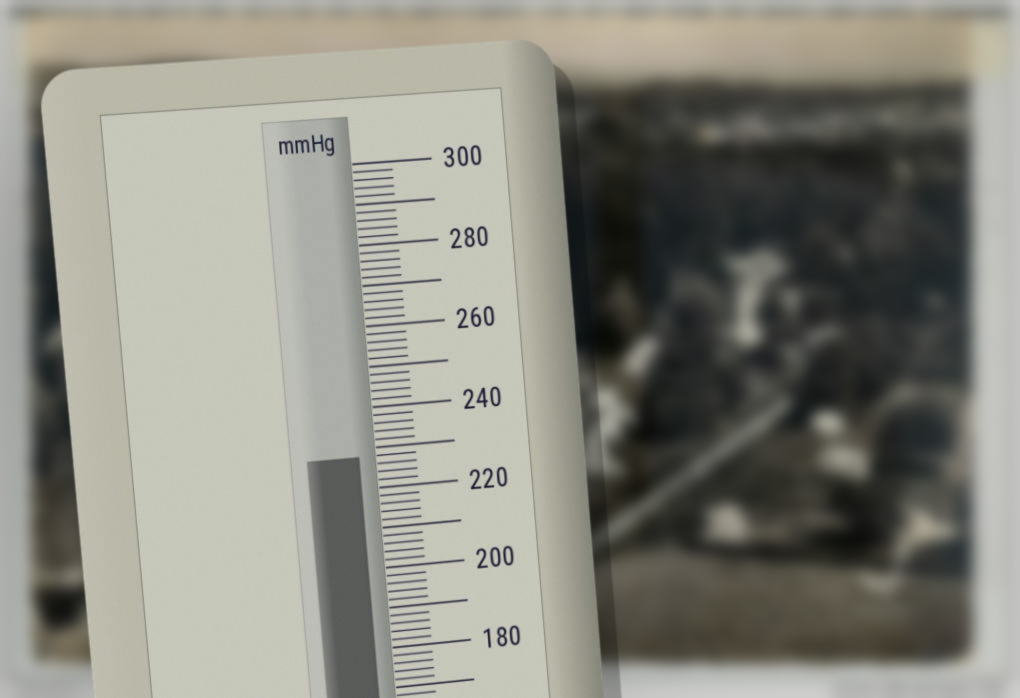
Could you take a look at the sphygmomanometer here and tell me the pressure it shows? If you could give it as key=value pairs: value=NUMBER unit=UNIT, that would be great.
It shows value=228 unit=mmHg
